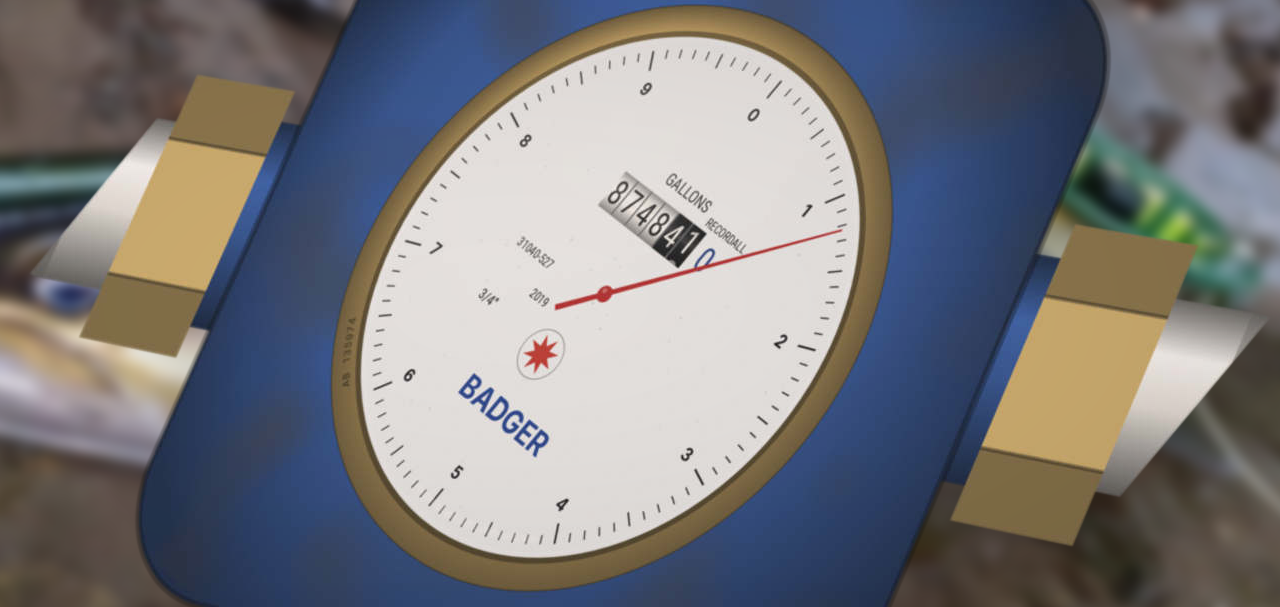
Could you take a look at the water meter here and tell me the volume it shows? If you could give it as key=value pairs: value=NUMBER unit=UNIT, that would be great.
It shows value=8748411.2 unit=gal
